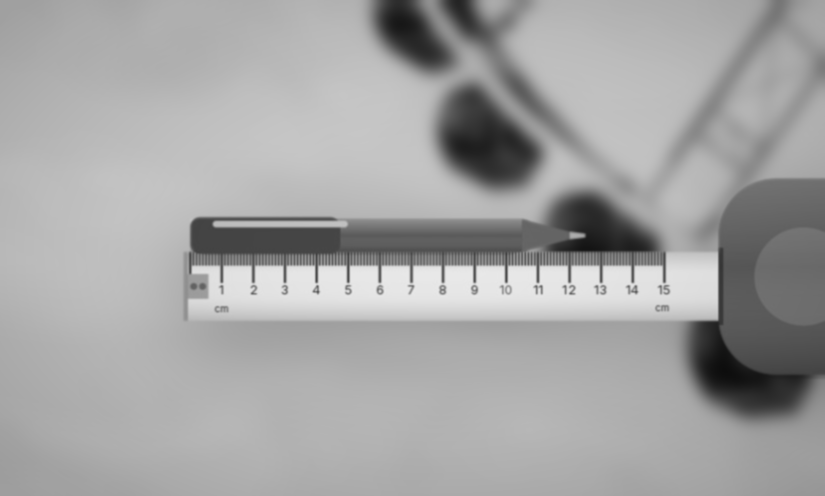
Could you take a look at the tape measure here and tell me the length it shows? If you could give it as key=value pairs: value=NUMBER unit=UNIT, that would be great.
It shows value=12.5 unit=cm
